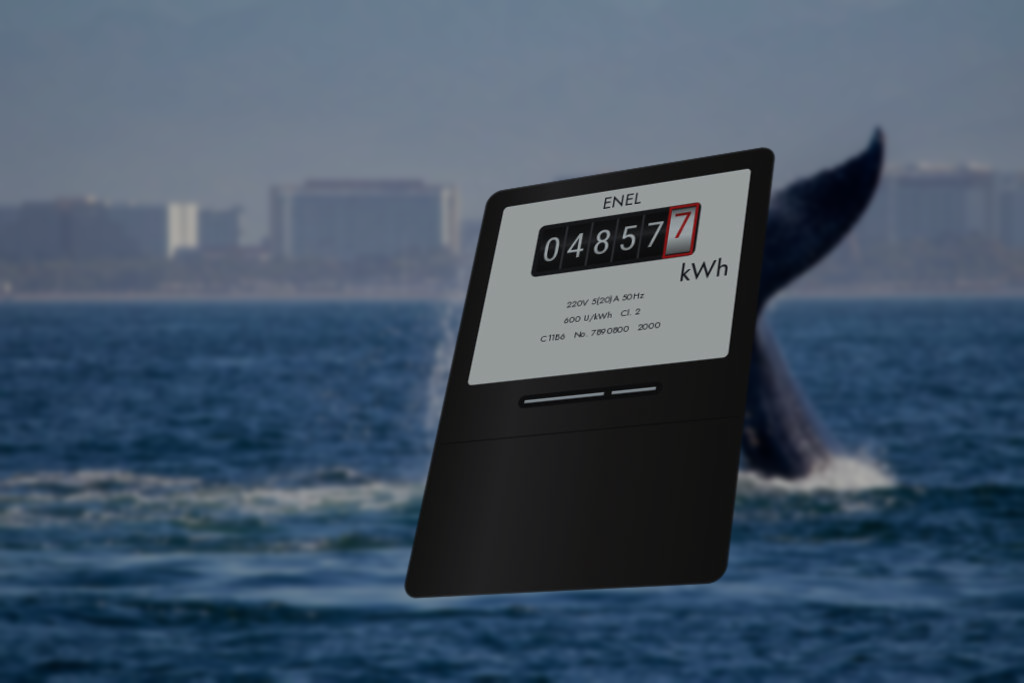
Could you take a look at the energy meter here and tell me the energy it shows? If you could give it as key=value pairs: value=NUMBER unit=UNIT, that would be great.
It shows value=4857.7 unit=kWh
